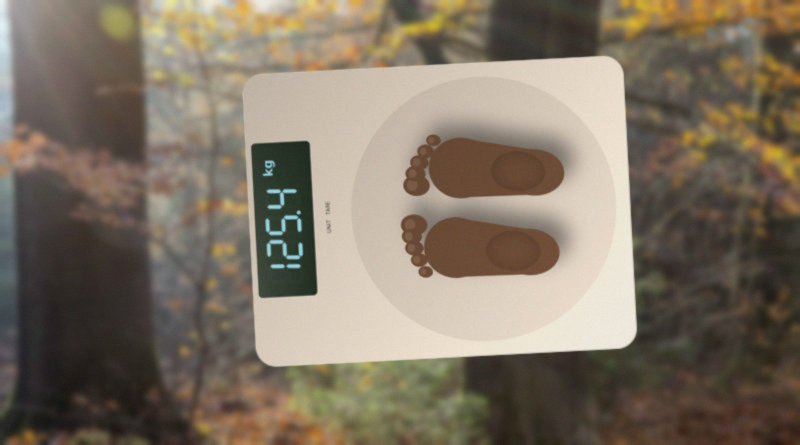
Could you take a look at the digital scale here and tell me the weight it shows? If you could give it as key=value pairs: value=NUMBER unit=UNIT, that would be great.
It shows value=125.4 unit=kg
